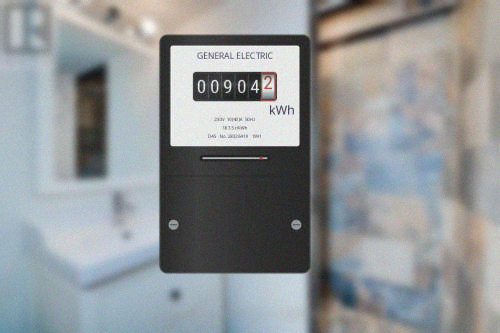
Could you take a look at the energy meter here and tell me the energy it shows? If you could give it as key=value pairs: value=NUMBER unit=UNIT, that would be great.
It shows value=904.2 unit=kWh
